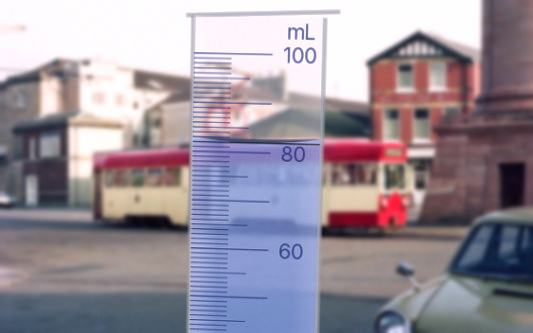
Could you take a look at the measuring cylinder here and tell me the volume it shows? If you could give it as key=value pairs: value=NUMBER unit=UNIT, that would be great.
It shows value=82 unit=mL
